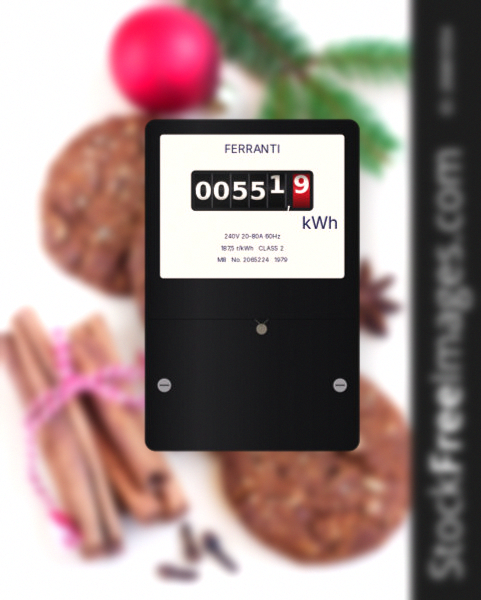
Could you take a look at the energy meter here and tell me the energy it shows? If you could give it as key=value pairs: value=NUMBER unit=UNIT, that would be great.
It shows value=551.9 unit=kWh
